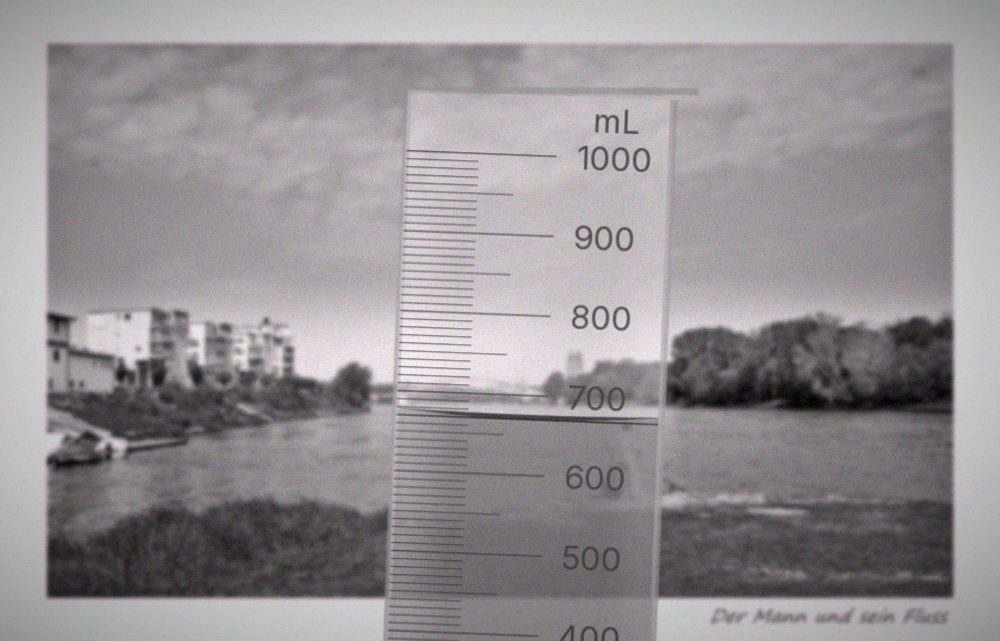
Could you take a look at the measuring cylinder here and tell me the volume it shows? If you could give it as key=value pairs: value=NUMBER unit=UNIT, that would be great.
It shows value=670 unit=mL
